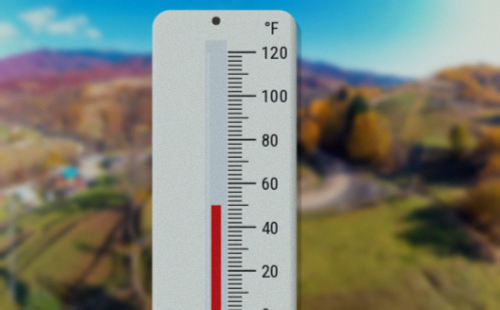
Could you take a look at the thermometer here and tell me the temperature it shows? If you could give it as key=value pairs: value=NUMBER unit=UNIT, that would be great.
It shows value=50 unit=°F
